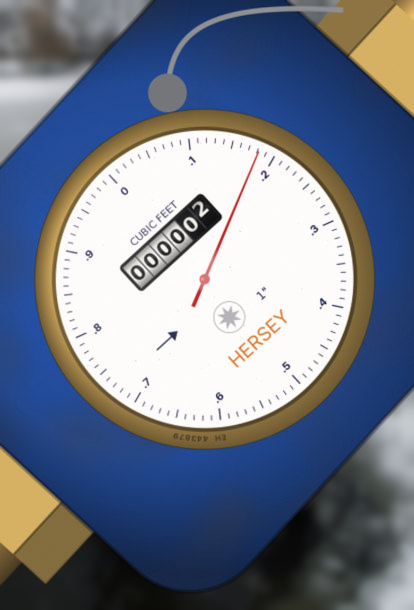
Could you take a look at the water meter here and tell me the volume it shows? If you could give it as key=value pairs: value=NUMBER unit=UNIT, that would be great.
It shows value=2.18 unit=ft³
